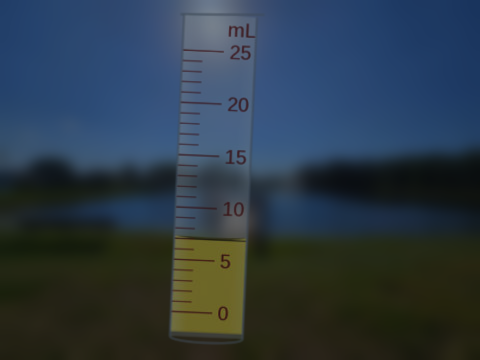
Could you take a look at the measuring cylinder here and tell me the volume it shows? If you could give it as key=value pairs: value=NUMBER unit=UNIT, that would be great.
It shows value=7 unit=mL
